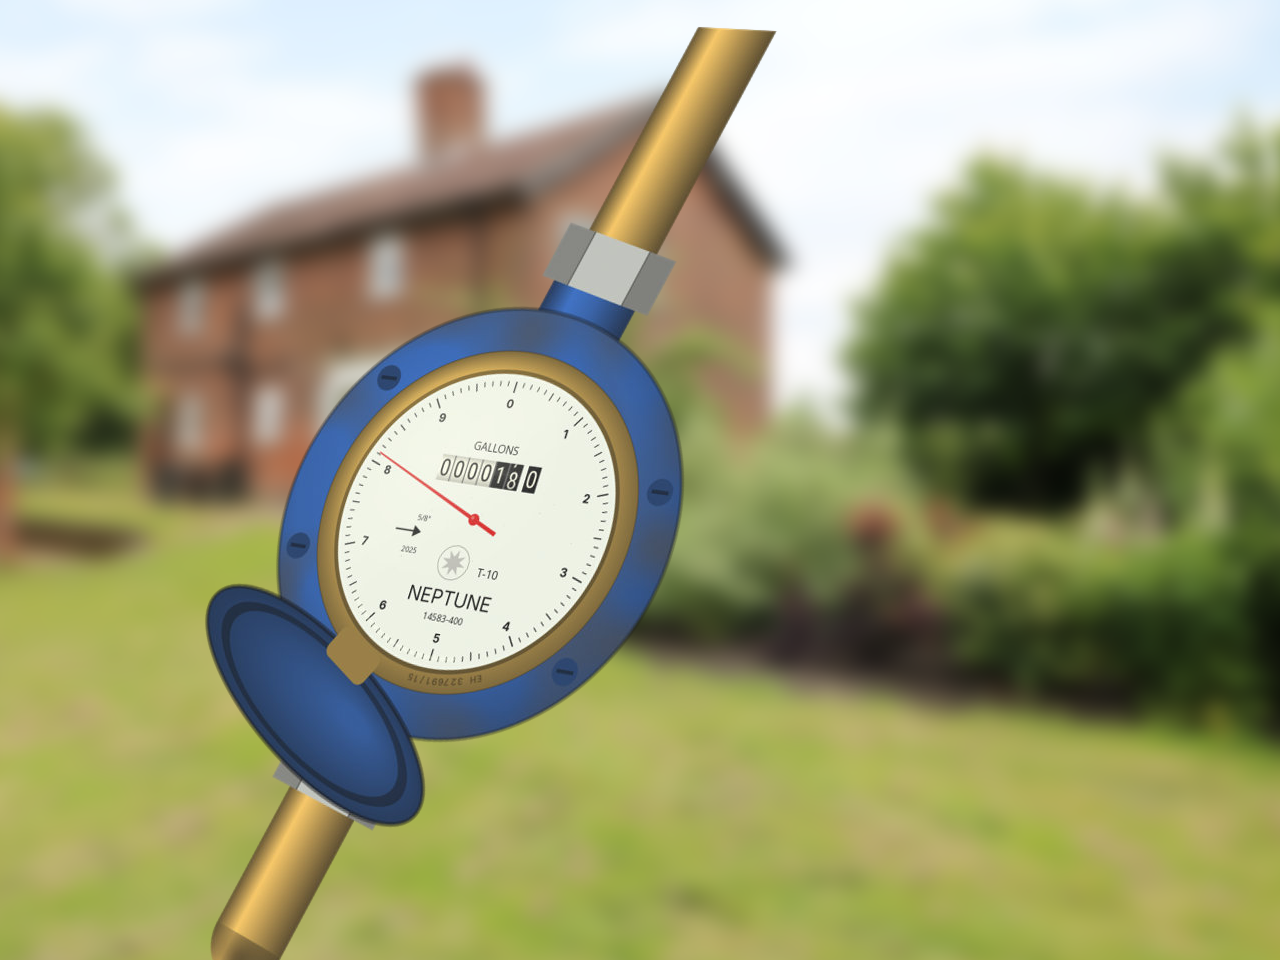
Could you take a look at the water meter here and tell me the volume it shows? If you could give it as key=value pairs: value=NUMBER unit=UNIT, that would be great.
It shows value=178.1 unit=gal
